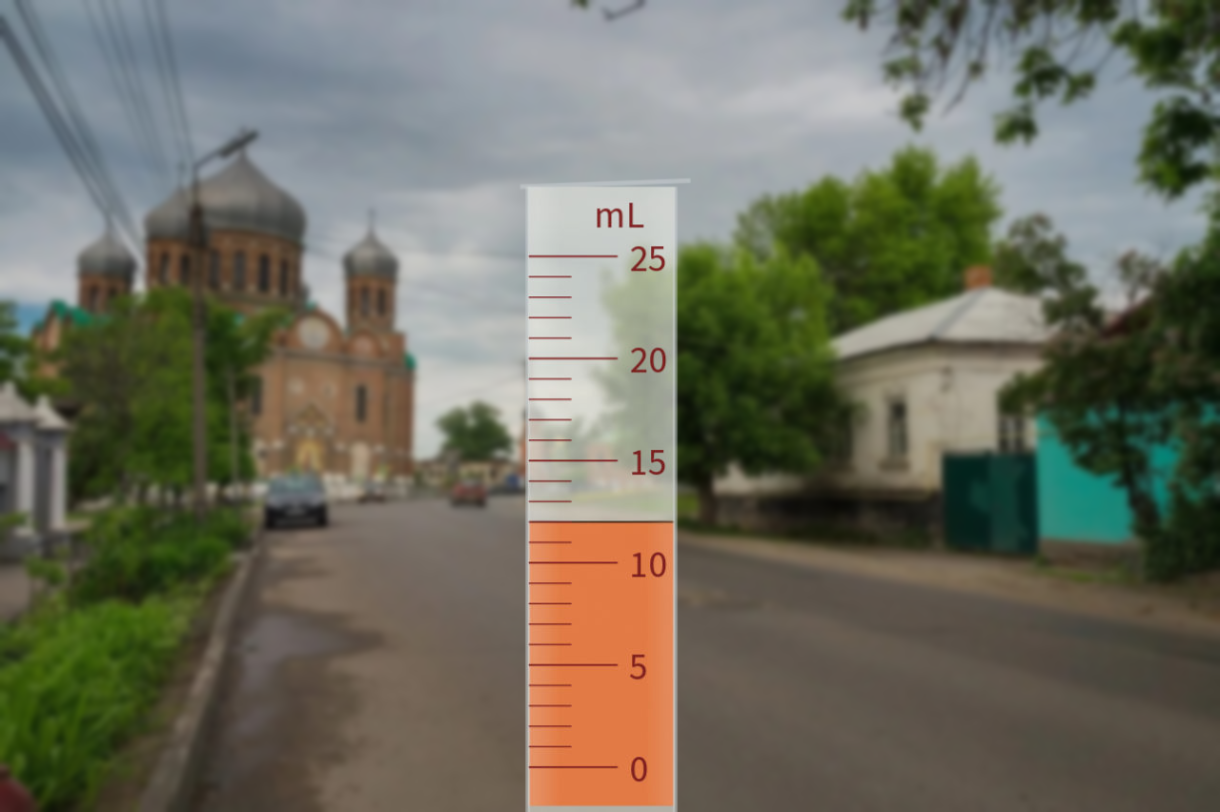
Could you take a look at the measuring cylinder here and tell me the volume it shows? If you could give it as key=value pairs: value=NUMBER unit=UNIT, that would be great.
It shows value=12 unit=mL
